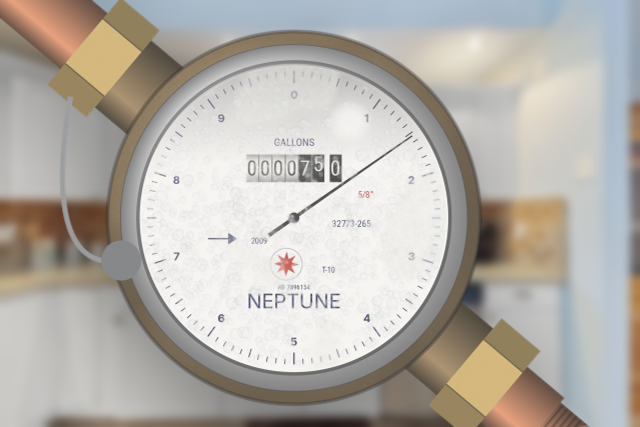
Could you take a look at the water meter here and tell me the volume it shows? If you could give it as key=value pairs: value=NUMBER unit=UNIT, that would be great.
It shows value=751.5 unit=gal
